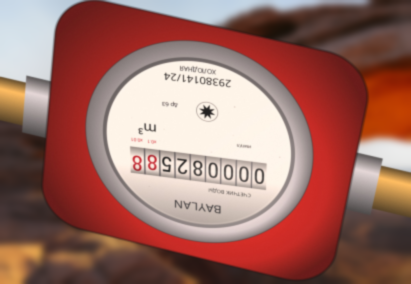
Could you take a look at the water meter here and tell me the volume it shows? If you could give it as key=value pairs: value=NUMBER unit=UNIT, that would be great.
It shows value=825.88 unit=m³
